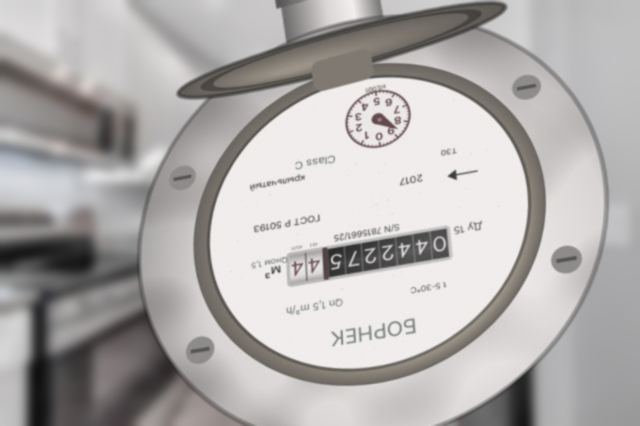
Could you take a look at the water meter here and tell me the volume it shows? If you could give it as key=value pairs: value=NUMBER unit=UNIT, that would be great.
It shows value=442275.448 unit=m³
